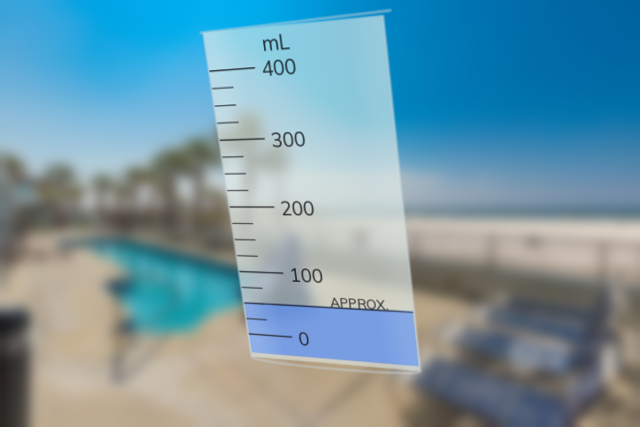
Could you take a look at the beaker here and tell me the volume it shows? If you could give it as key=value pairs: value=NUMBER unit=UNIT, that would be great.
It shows value=50 unit=mL
